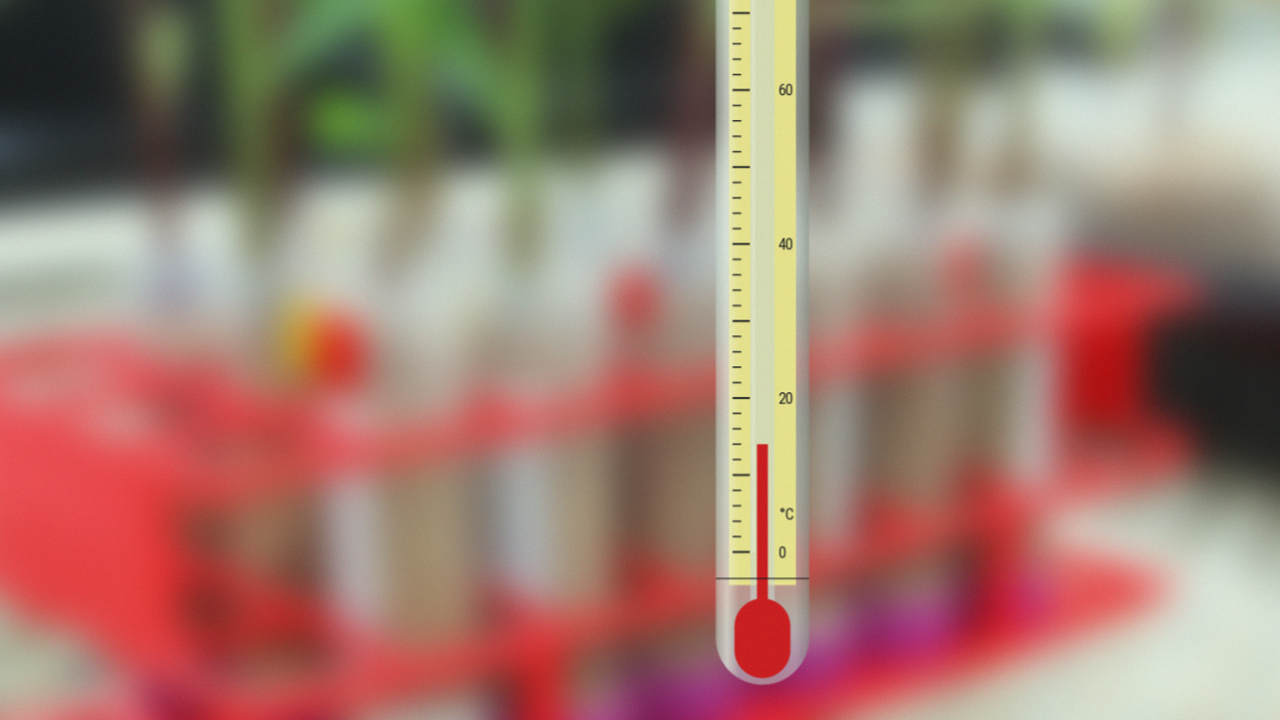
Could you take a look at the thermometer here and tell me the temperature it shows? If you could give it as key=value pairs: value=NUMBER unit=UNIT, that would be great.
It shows value=14 unit=°C
